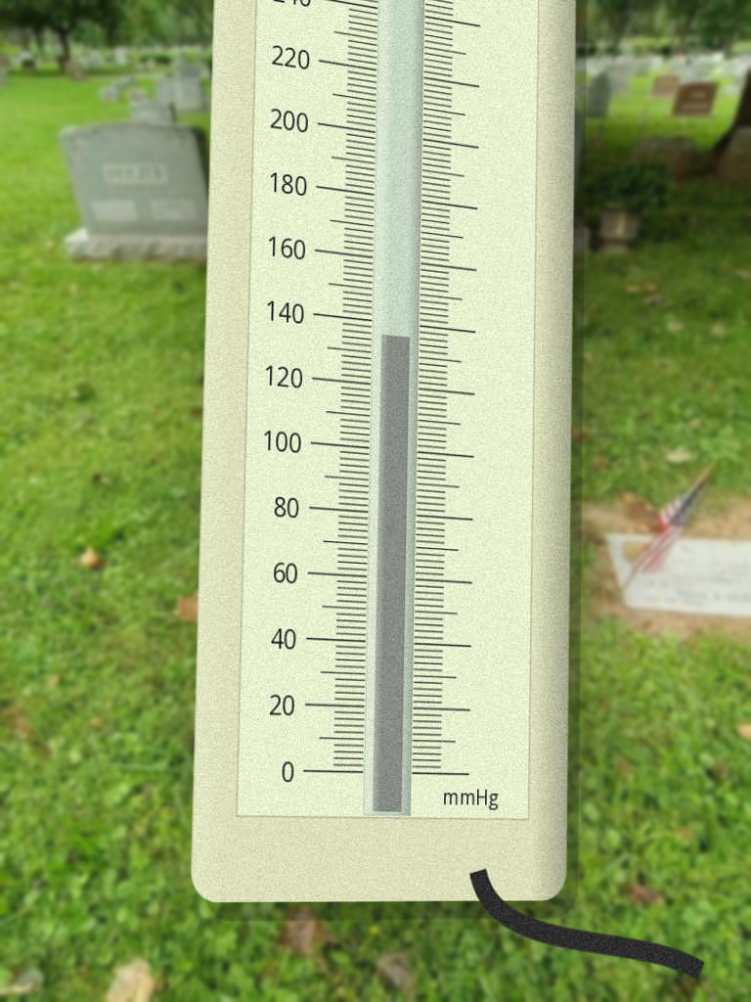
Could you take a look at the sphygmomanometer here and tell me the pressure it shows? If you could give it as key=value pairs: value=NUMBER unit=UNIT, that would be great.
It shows value=136 unit=mmHg
